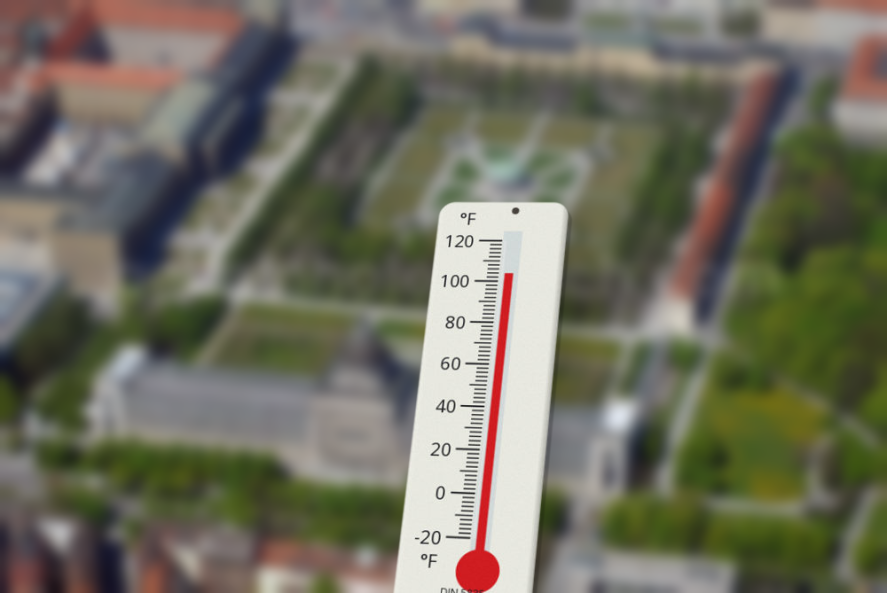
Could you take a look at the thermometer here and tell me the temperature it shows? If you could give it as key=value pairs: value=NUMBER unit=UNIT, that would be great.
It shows value=104 unit=°F
